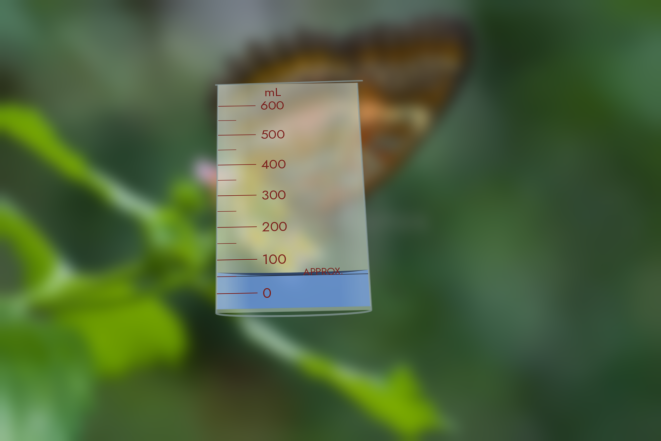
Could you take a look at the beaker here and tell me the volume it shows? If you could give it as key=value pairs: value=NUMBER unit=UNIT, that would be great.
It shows value=50 unit=mL
